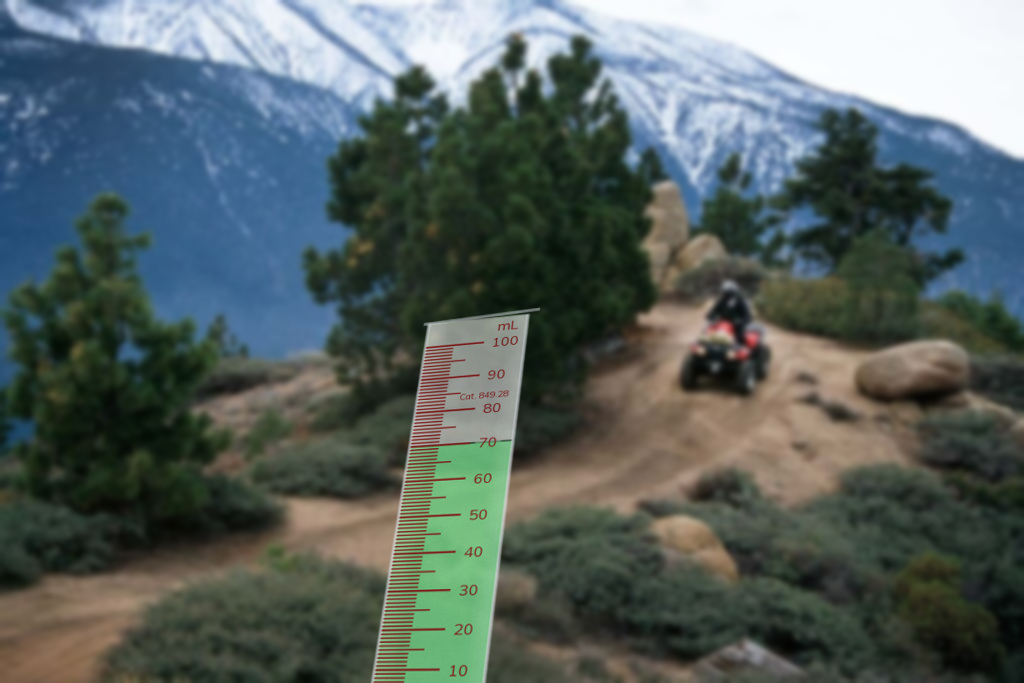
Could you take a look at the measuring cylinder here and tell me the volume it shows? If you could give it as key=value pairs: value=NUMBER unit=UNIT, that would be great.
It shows value=70 unit=mL
